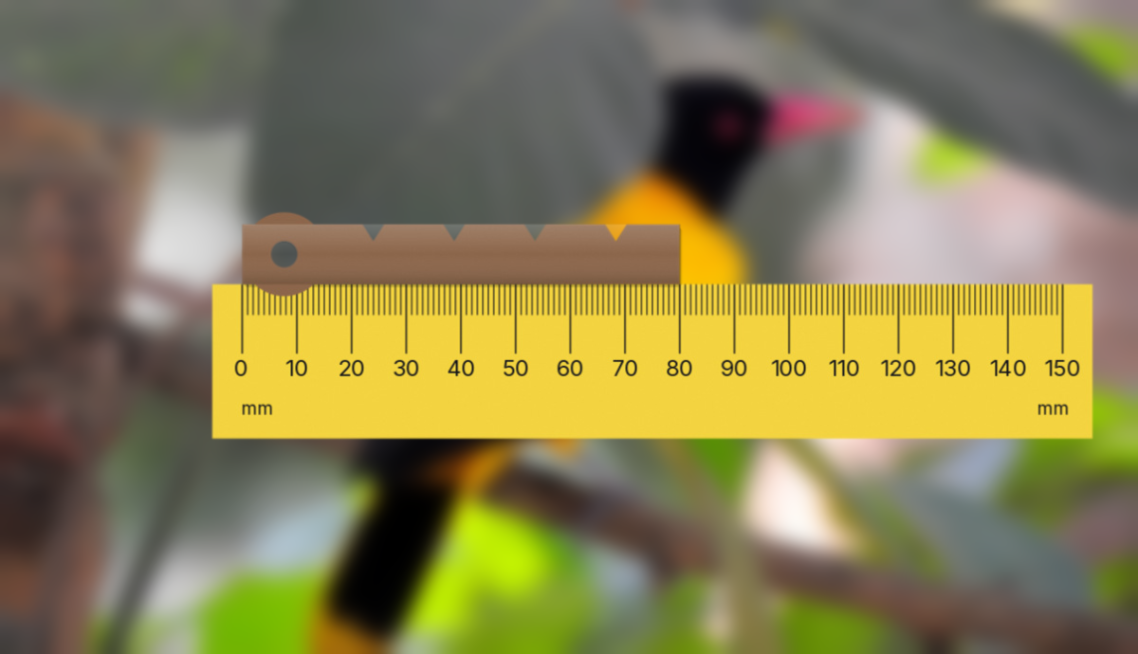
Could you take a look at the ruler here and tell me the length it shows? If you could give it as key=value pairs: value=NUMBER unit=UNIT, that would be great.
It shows value=80 unit=mm
